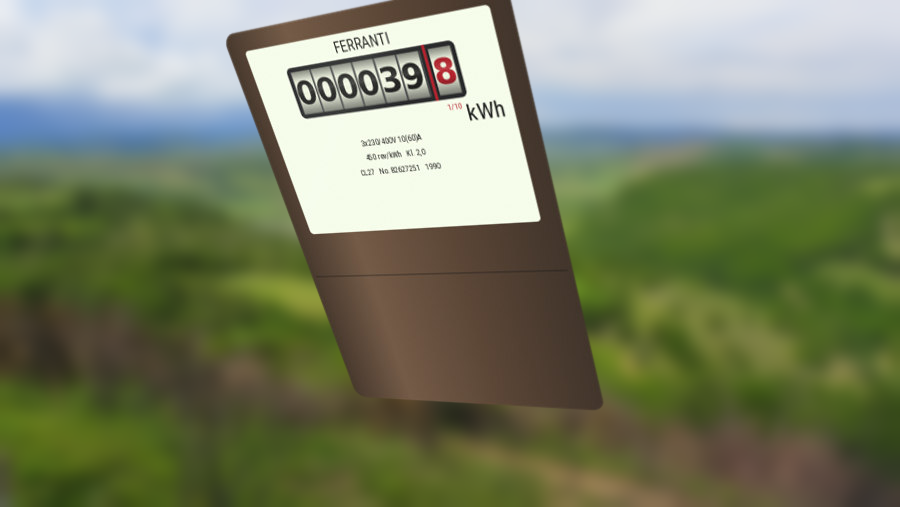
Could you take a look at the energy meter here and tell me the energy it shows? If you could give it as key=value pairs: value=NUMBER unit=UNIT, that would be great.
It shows value=39.8 unit=kWh
